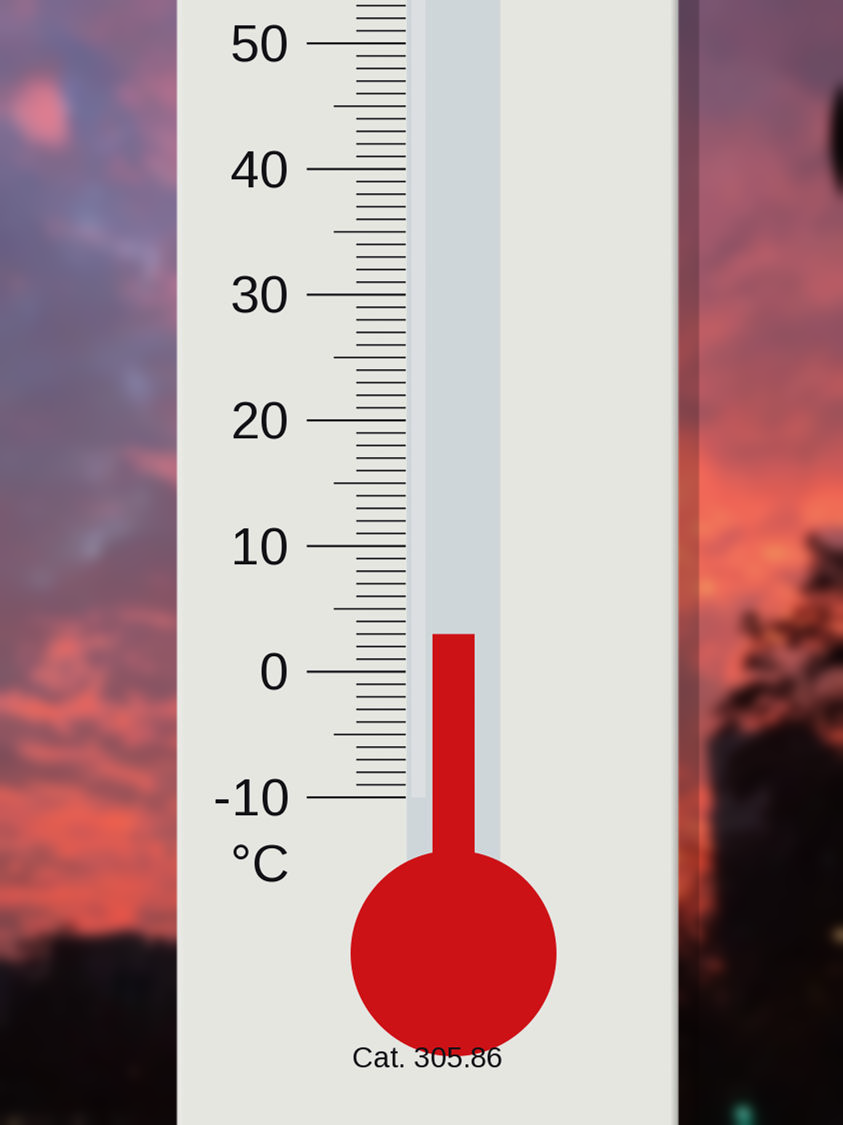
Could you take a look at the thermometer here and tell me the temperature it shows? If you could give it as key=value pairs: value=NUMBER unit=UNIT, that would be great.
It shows value=3 unit=°C
